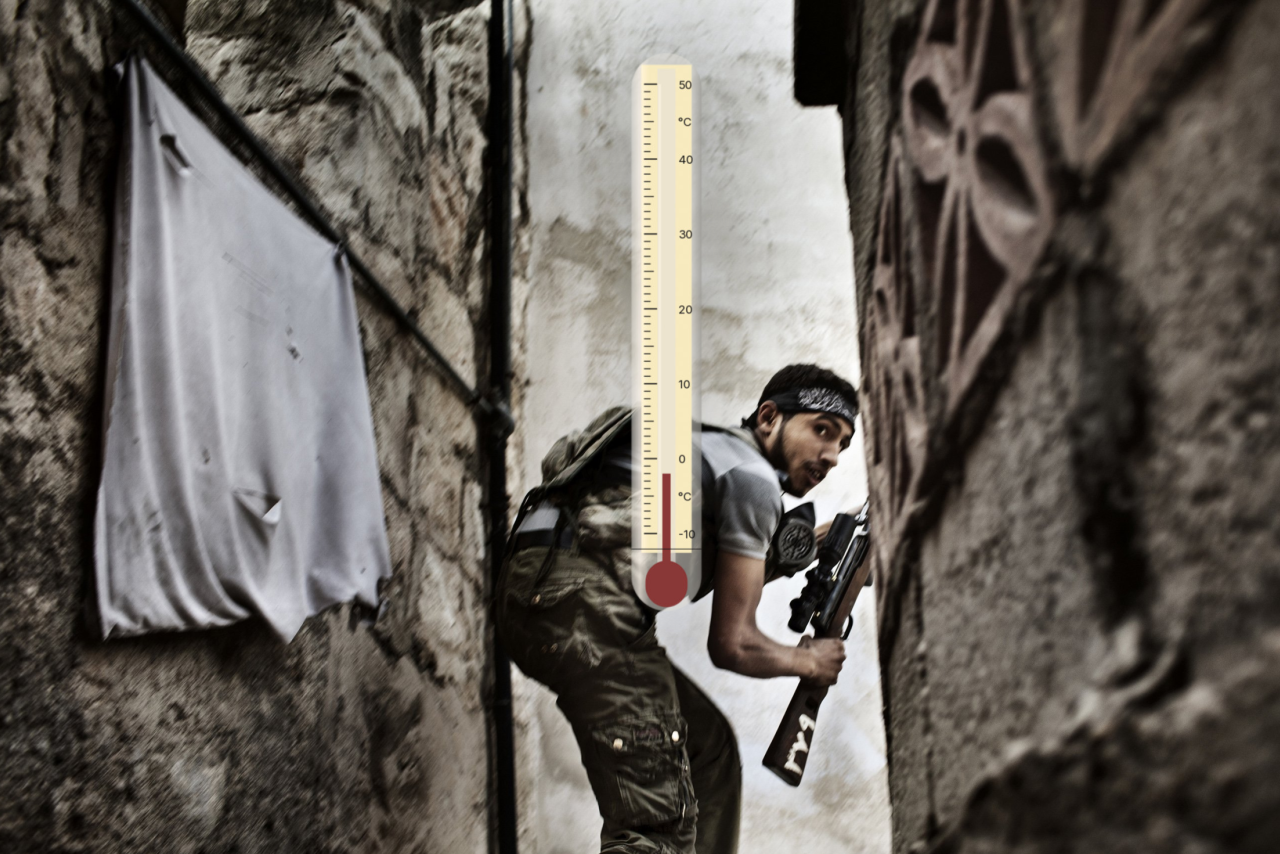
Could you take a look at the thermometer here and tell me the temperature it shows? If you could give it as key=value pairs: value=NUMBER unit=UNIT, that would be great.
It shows value=-2 unit=°C
